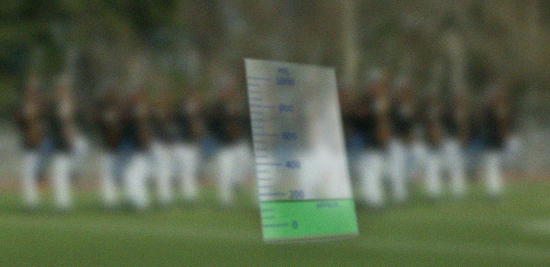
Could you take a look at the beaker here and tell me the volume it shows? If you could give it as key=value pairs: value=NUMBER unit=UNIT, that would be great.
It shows value=150 unit=mL
